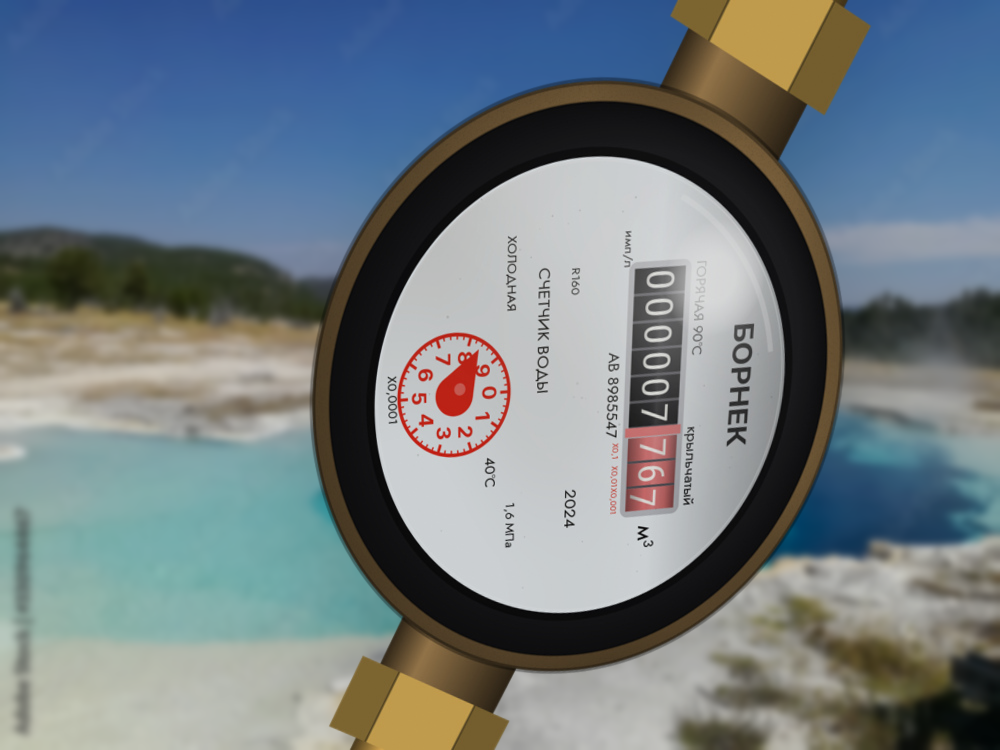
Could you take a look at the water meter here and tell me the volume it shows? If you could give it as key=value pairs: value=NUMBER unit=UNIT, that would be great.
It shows value=7.7668 unit=m³
